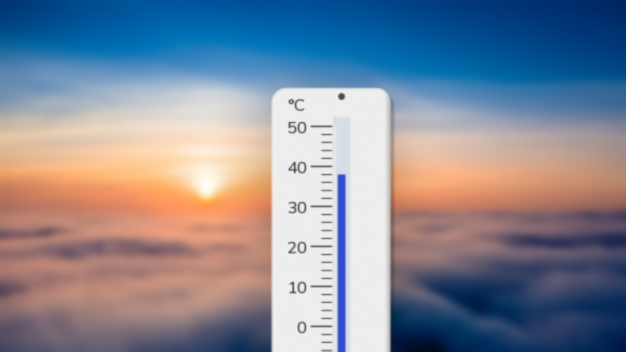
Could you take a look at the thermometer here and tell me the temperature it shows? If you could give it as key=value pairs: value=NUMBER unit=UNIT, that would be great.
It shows value=38 unit=°C
